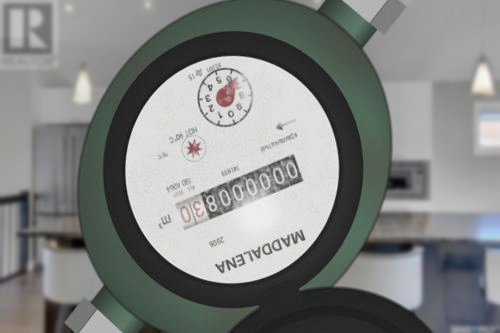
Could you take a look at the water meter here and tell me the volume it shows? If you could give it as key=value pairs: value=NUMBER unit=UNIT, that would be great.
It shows value=8.306 unit=m³
